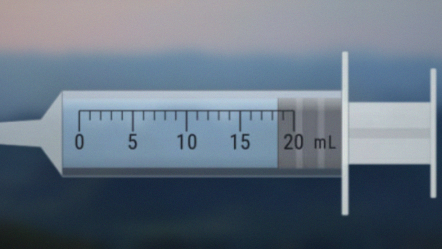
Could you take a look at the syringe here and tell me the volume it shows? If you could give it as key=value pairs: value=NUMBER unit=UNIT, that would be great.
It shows value=18.5 unit=mL
